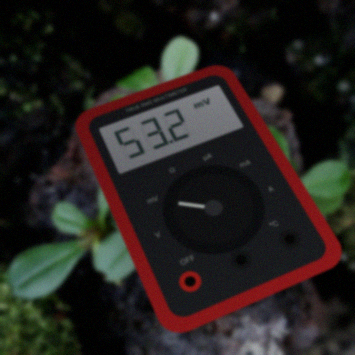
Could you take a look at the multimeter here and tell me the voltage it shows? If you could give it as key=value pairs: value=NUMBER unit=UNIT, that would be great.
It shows value=53.2 unit=mV
